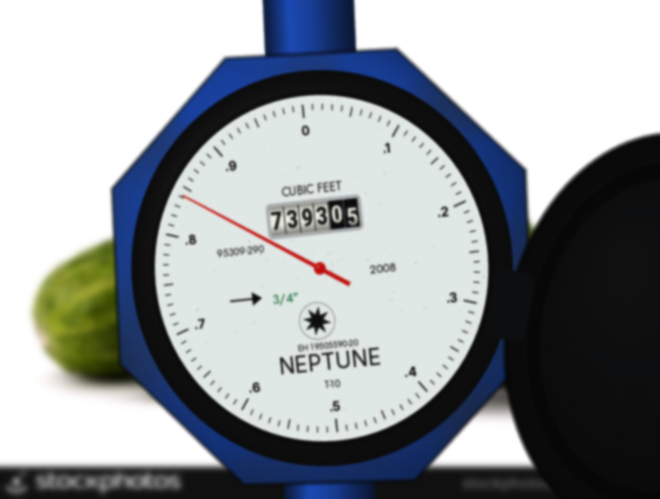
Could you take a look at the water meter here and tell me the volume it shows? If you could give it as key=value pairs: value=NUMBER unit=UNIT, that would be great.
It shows value=739304.84 unit=ft³
